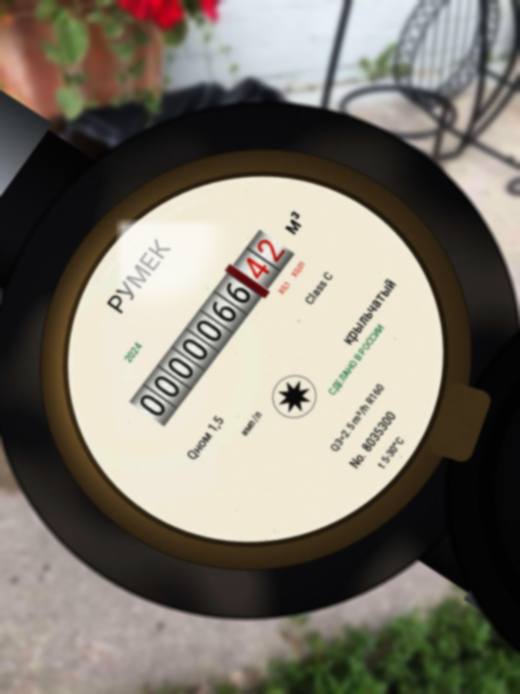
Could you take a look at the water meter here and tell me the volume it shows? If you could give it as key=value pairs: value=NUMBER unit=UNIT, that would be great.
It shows value=66.42 unit=m³
